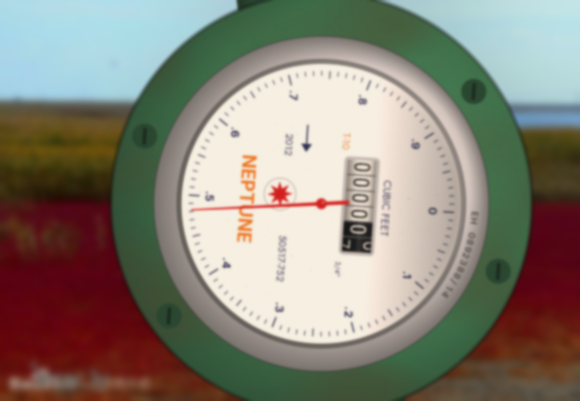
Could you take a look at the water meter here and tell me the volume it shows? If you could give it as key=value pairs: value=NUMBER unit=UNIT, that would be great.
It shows value=6.48 unit=ft³
